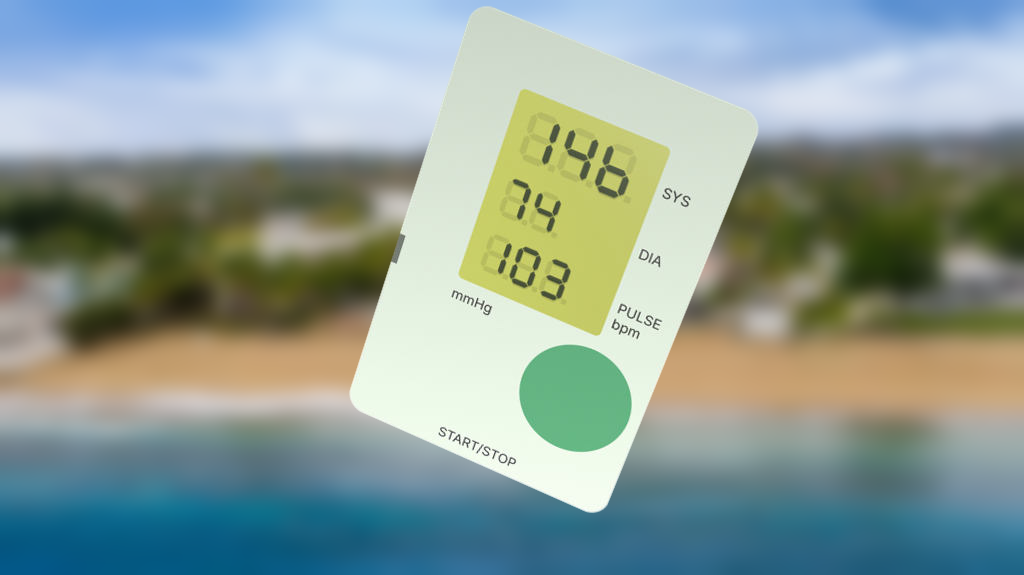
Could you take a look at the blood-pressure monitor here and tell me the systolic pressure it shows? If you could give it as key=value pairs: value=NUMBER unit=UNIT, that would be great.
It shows value=146 unit=mmHg
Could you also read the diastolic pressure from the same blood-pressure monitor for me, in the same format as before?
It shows value=74 unit=mmHg
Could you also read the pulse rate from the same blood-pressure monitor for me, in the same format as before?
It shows value=103 unit=bpm
